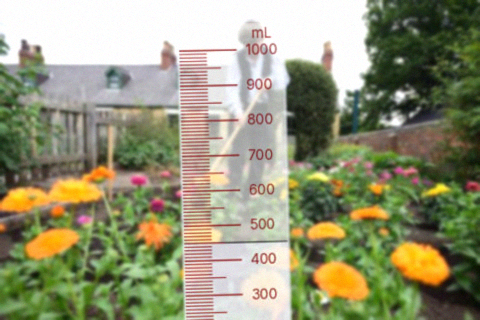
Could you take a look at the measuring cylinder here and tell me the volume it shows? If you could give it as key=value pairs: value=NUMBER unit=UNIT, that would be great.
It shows value=450 unit=mL
